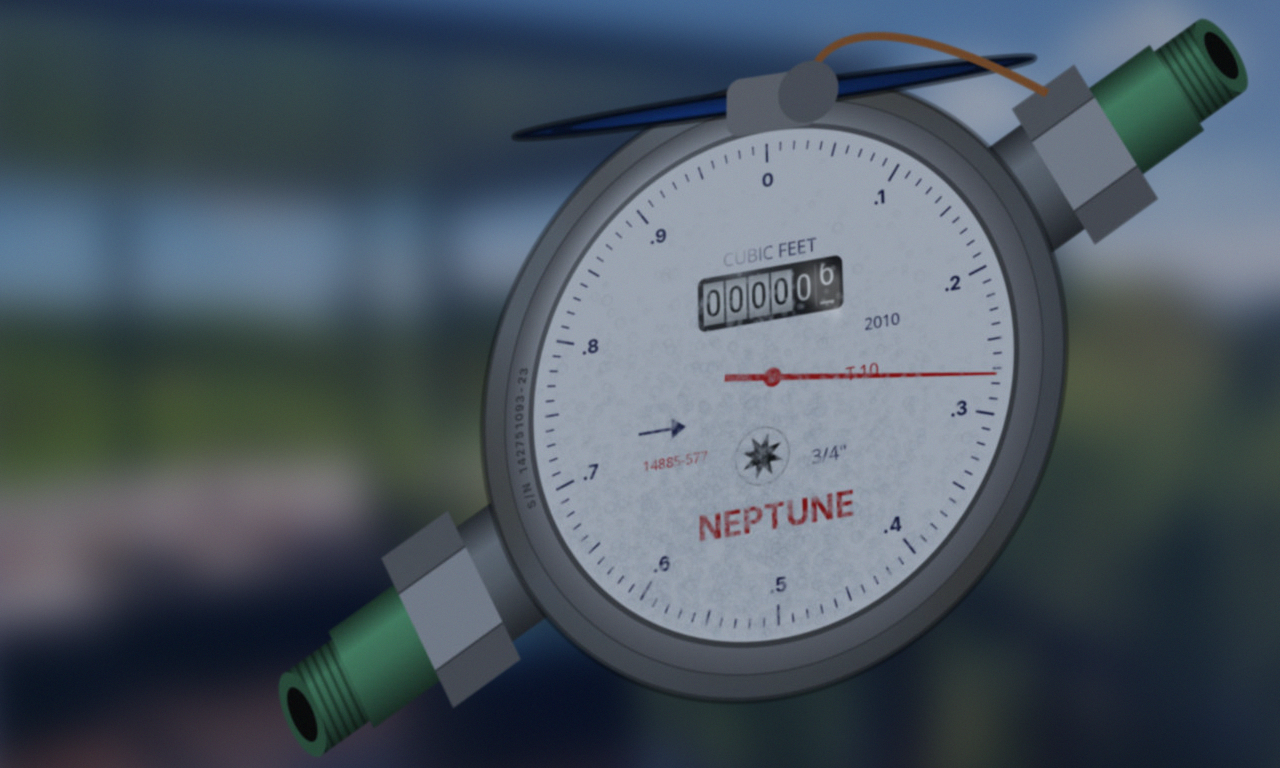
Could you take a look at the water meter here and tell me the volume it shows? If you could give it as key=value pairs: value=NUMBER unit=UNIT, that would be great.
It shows value=6.27 unit=ft³
